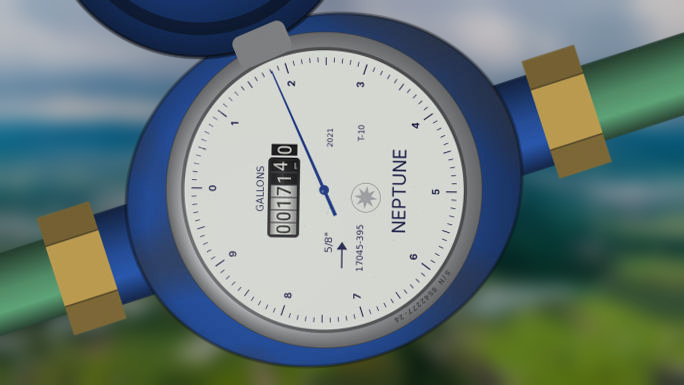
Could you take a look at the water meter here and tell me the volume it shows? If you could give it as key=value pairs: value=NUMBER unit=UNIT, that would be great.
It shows value=17141.8 unit=gal
